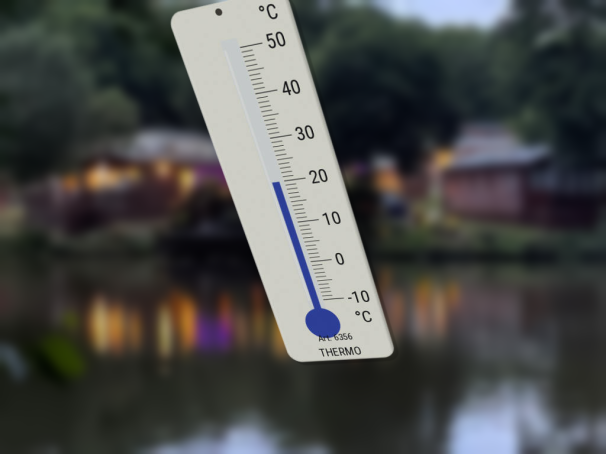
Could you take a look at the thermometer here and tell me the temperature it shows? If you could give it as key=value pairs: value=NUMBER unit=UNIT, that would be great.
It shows value=20 unit=°C
